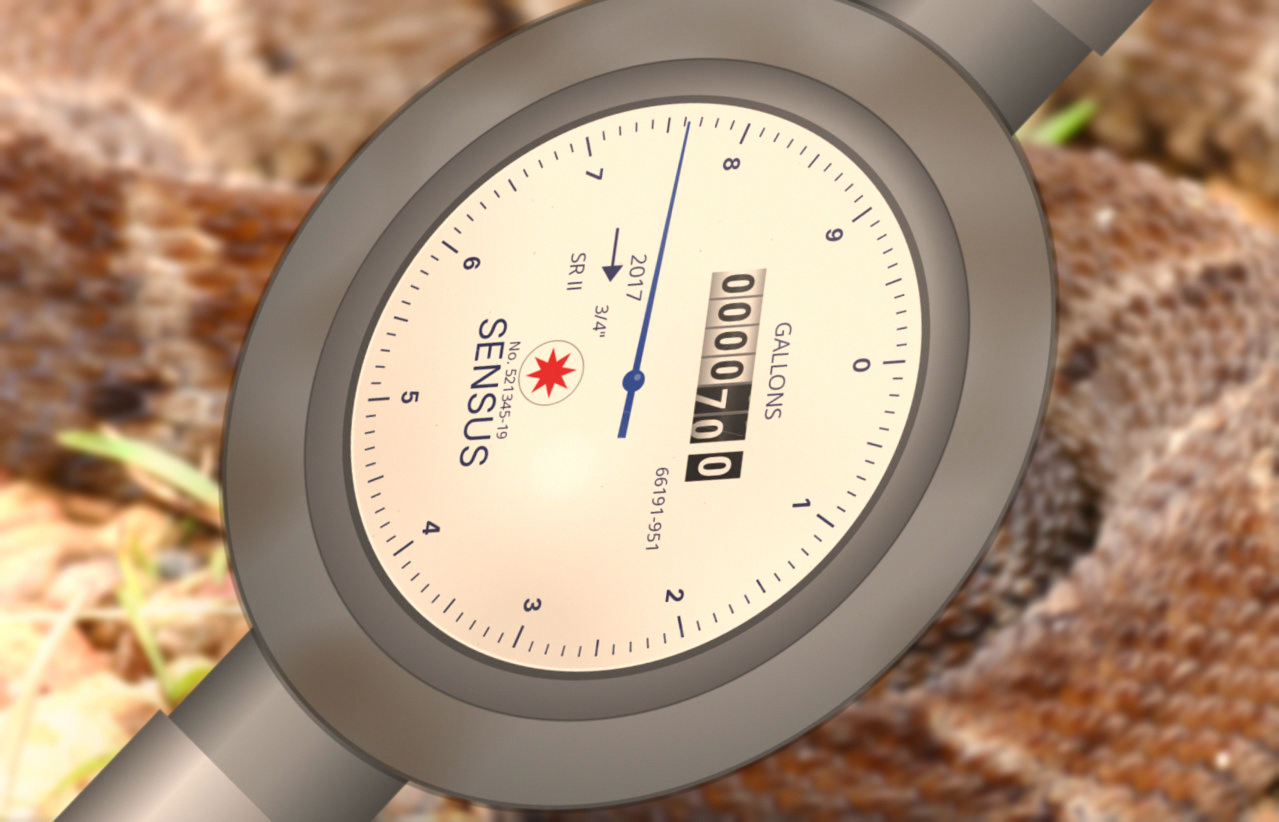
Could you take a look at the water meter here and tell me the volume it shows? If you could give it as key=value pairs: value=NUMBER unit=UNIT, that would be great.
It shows value=697.6 unit=gal
